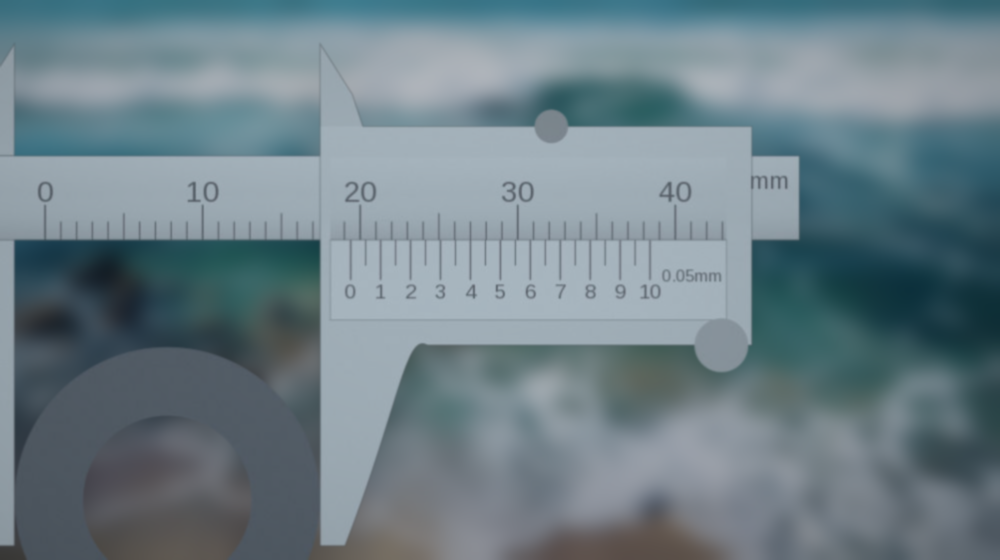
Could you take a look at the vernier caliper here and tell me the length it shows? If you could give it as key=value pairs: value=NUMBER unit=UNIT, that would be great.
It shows value=19.4 unit=mm
